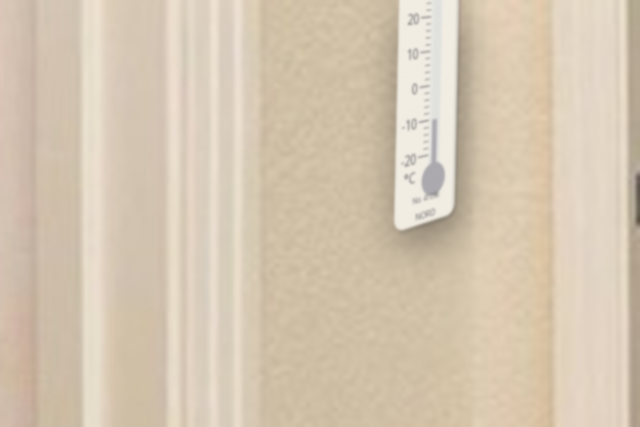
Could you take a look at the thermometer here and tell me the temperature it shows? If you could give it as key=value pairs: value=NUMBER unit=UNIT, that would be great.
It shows value=-10 unit=°C
